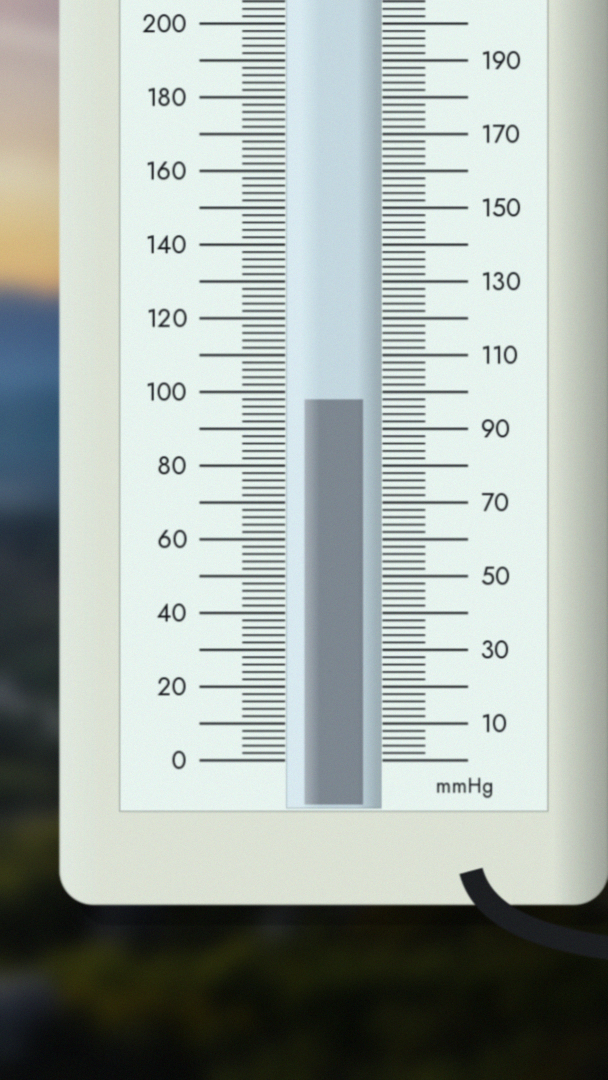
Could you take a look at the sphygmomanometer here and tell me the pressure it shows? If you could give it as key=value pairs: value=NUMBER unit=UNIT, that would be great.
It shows value=98 unit=mmHg
